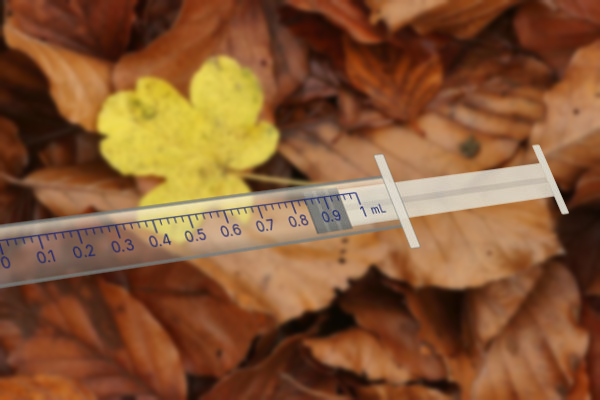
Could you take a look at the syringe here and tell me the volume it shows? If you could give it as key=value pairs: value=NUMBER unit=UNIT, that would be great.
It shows value=0.84 unit=mL
